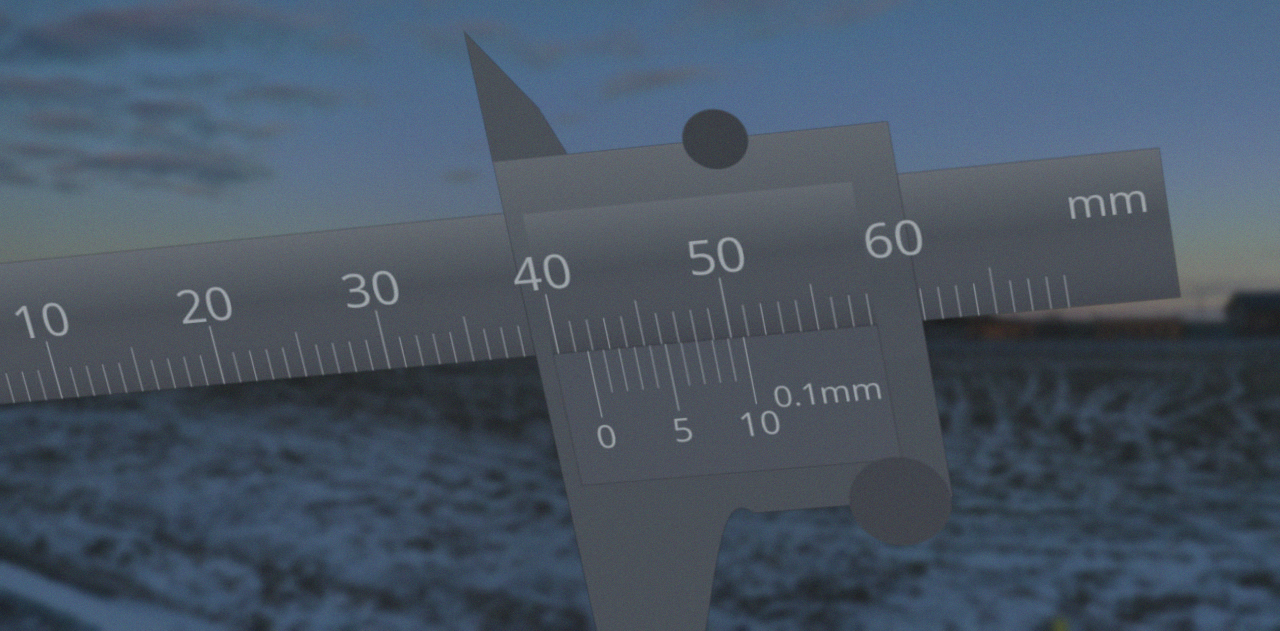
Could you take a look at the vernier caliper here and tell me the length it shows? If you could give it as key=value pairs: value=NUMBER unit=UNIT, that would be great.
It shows value=41.7 unit=mm
